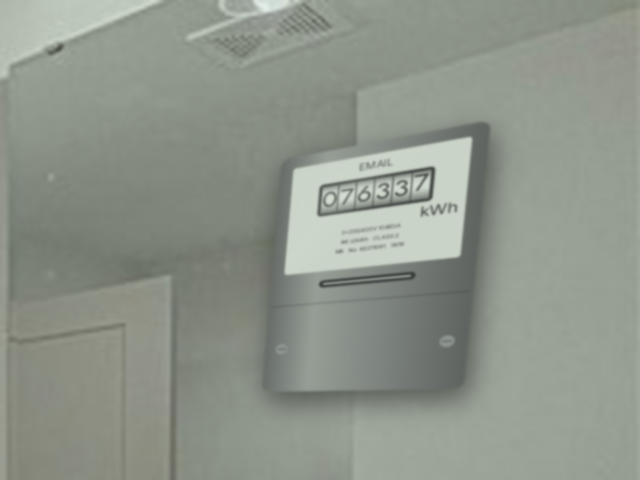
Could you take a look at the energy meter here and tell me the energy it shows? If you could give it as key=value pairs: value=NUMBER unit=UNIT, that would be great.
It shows value=76337 unit=kWh
